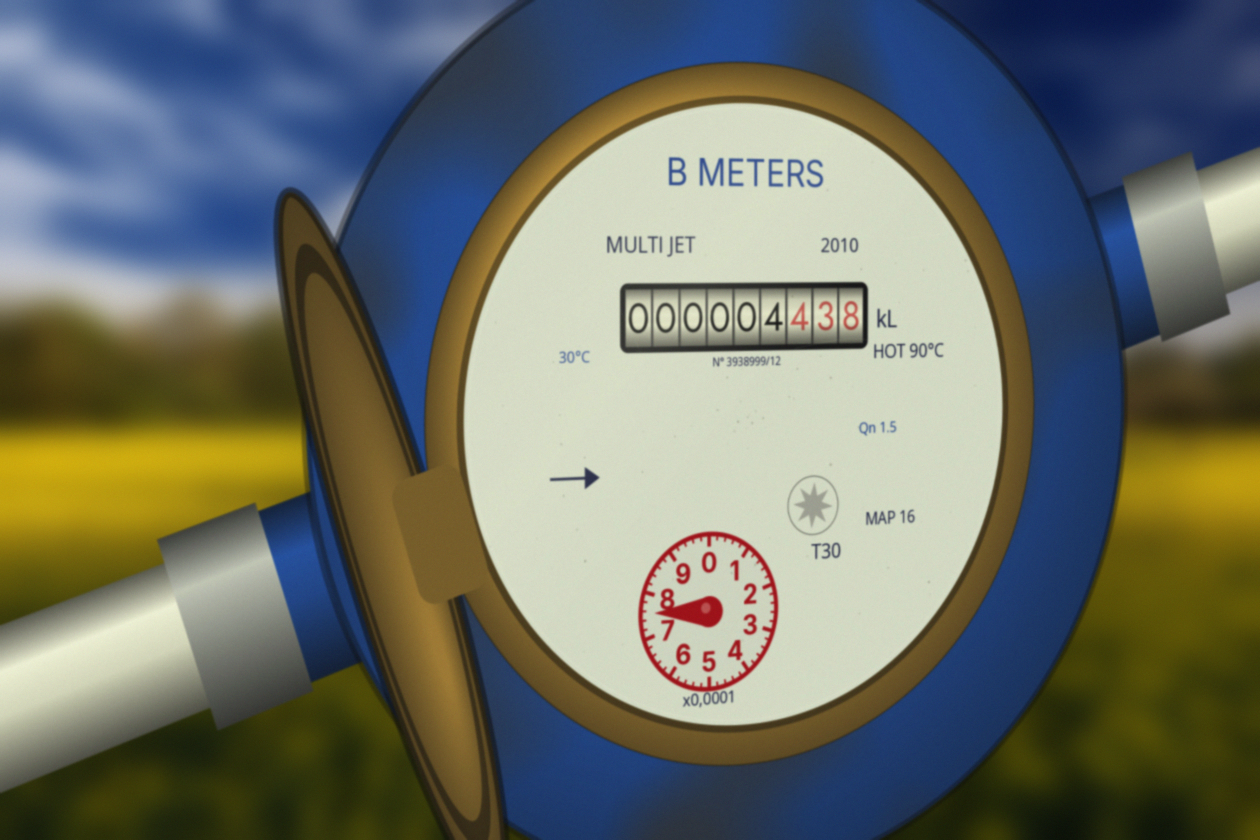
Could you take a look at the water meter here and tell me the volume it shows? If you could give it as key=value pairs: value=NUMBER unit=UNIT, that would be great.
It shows value=4.4387 unit=kL
